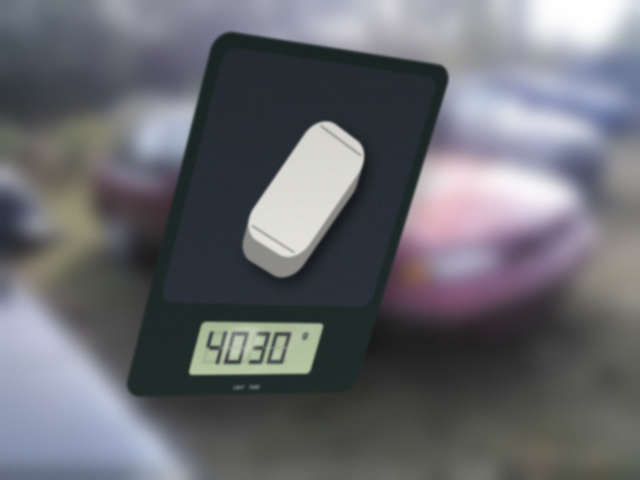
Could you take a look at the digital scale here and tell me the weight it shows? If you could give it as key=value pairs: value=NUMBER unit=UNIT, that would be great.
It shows value=4030 unit=g
